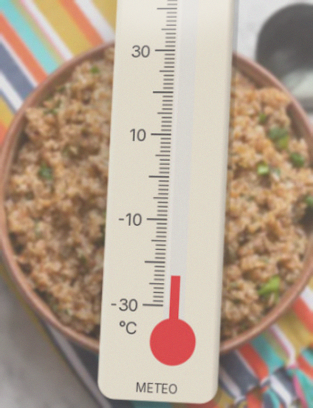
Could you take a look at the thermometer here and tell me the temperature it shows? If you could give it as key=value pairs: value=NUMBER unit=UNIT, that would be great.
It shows value=-23 unit=°C
